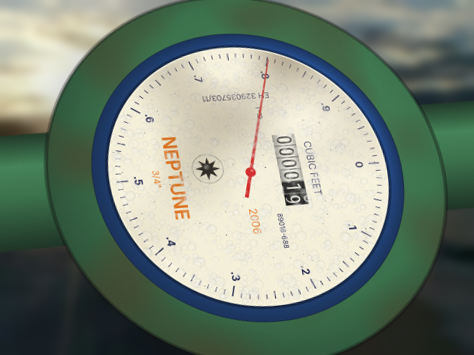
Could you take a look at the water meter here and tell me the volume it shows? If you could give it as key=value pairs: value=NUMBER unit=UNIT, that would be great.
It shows value=18.80 unit=ft³
